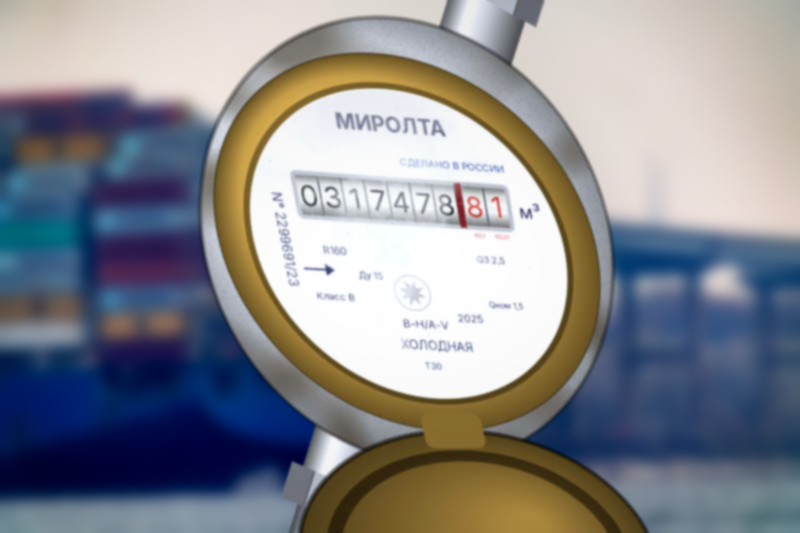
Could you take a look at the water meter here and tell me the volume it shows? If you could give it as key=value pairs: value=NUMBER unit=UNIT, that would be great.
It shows value=317478.81 unit=m³
